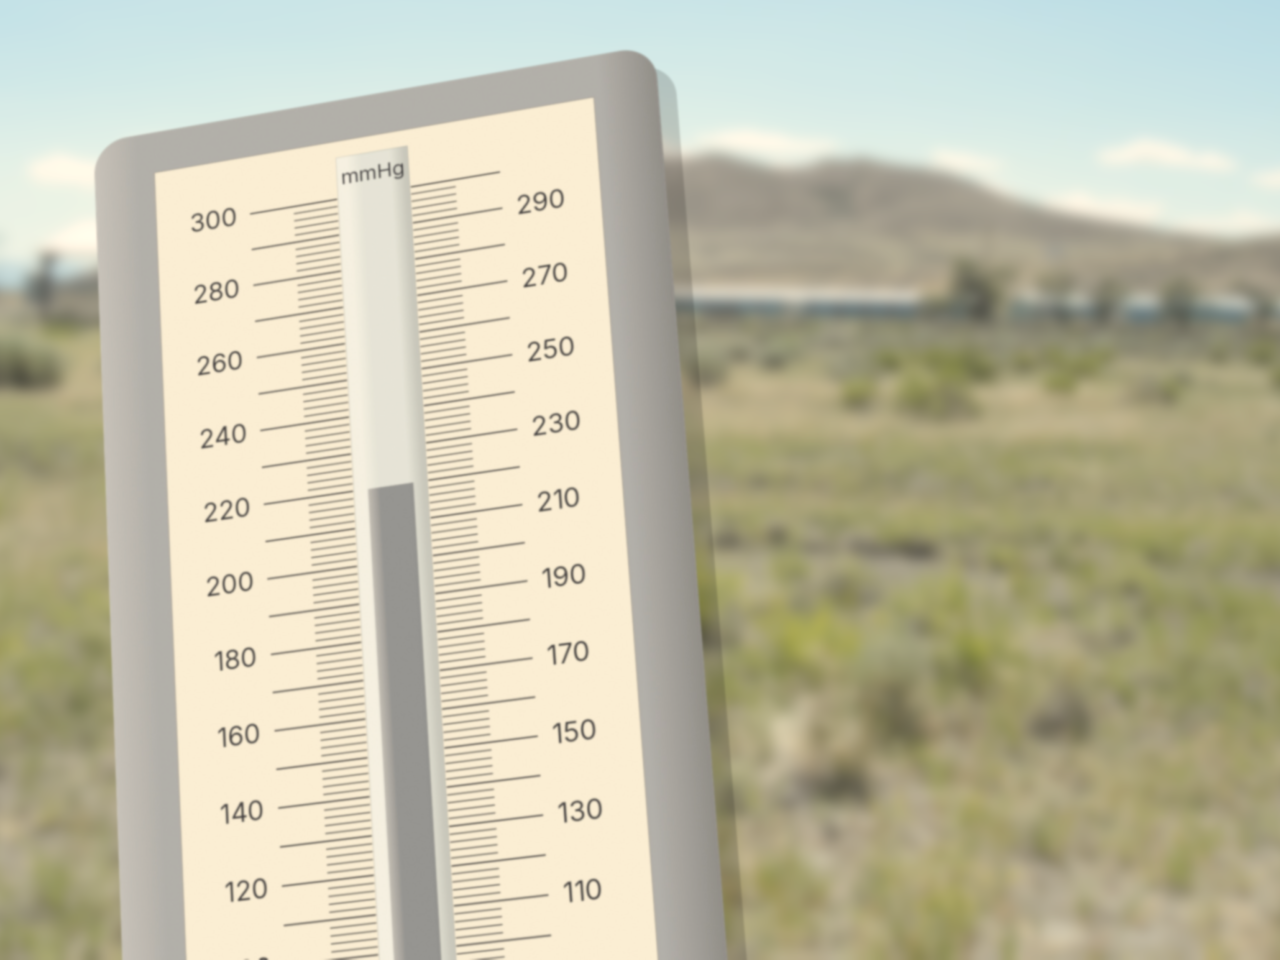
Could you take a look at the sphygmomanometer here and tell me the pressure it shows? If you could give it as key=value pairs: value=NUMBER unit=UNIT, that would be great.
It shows value=220 unit=mmHg
